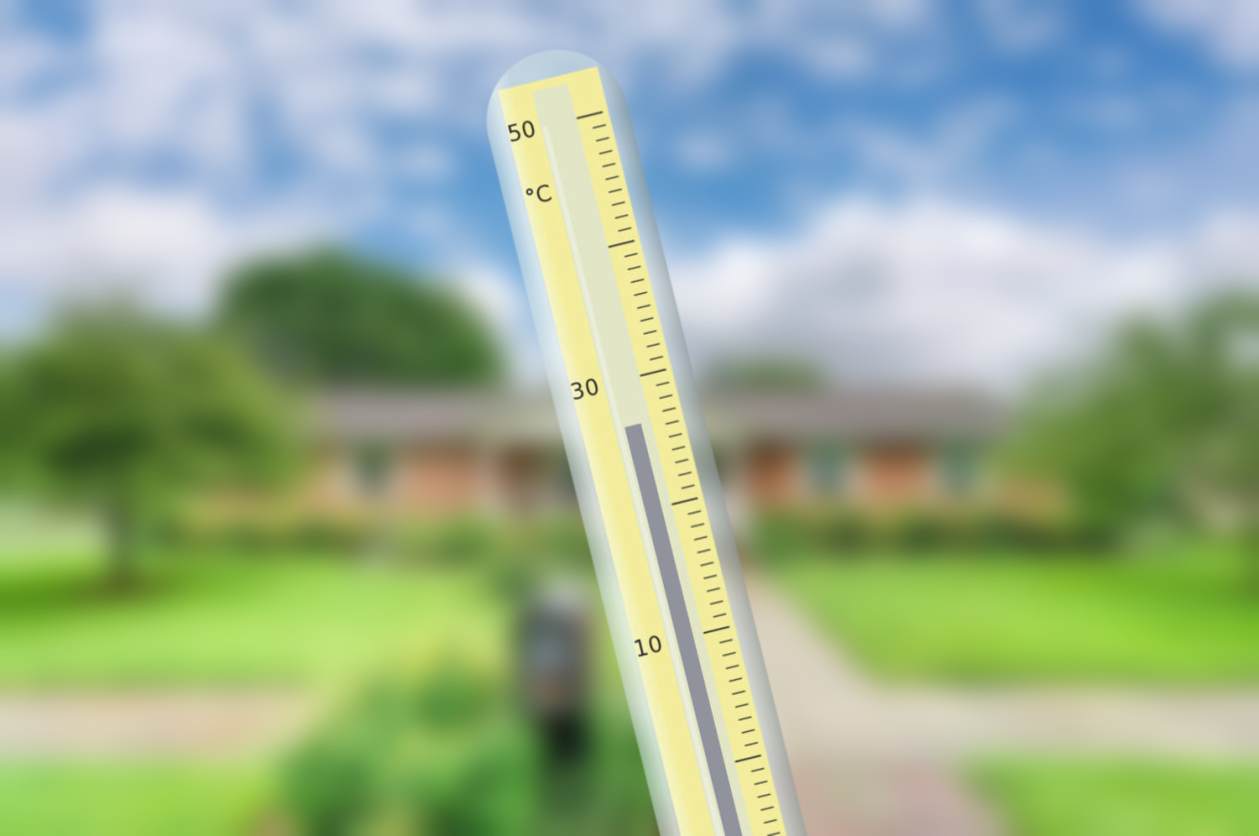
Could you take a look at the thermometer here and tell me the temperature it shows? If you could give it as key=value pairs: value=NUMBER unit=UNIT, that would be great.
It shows value=26.5 unit=°C
